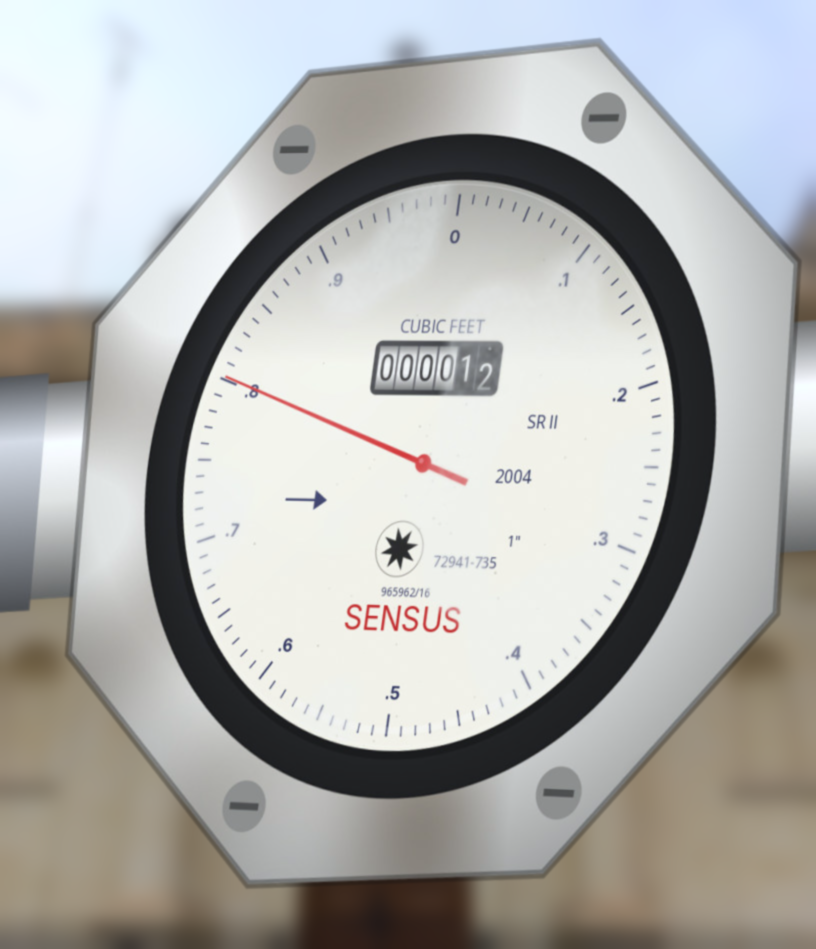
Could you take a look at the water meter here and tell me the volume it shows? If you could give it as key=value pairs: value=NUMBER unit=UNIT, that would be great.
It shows value=11.80 unit=ft³
